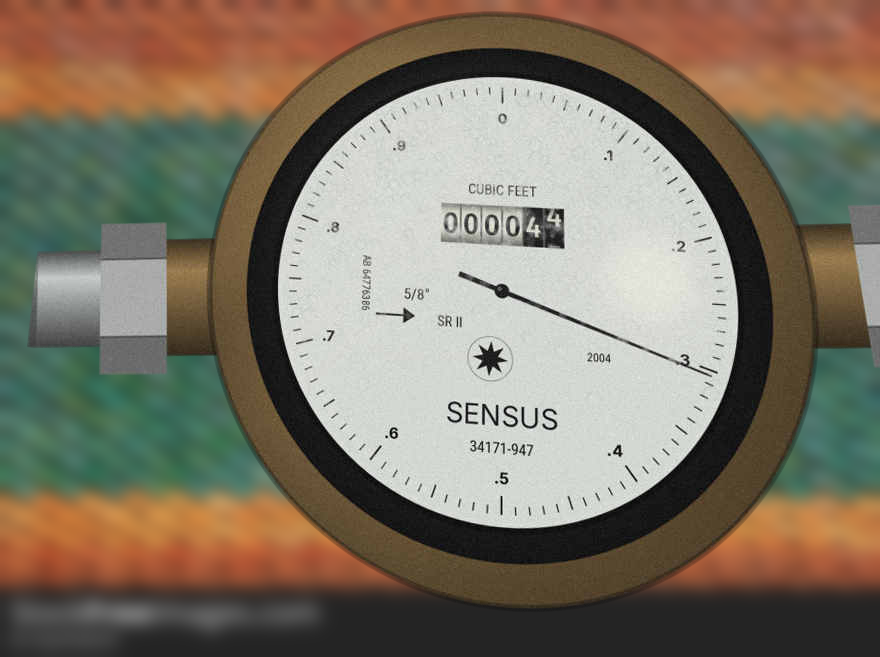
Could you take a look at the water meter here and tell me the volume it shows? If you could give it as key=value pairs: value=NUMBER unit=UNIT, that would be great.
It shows value=44.30 unit=ft³
